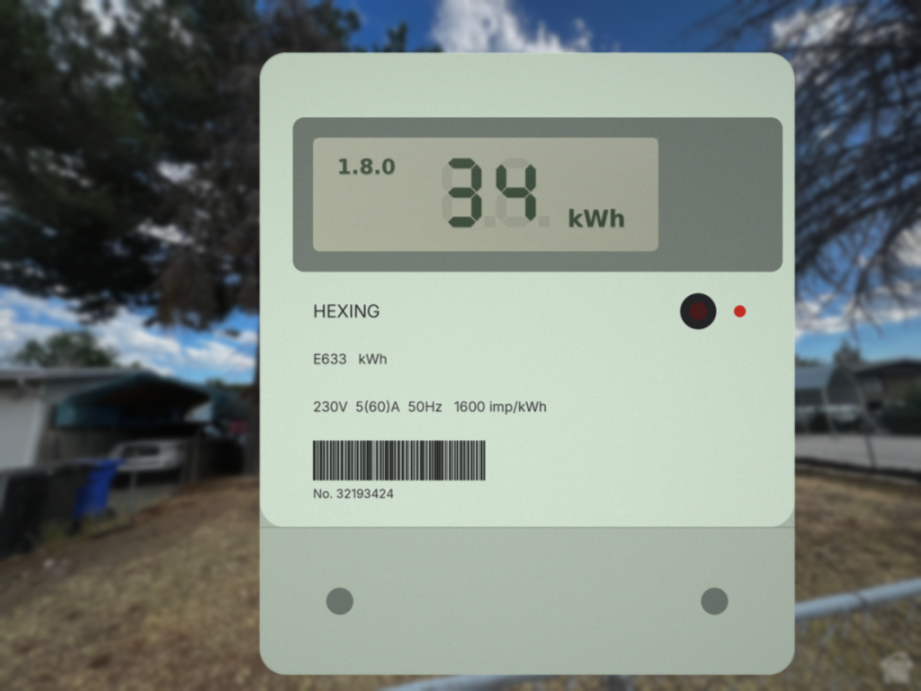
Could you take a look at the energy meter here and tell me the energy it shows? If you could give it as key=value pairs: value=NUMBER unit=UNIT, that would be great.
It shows value=34 unit=kWh
